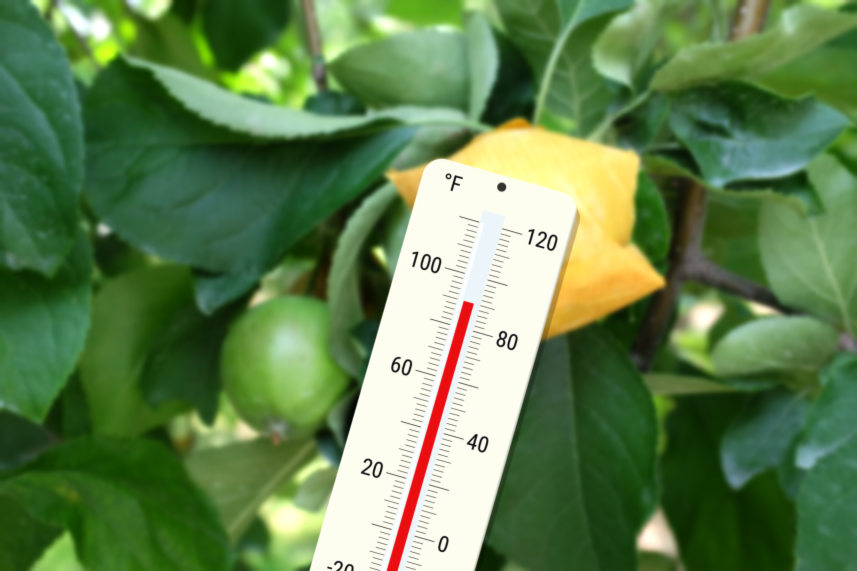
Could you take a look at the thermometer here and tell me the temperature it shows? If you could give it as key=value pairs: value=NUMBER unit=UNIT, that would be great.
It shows value=90 unit=°F
